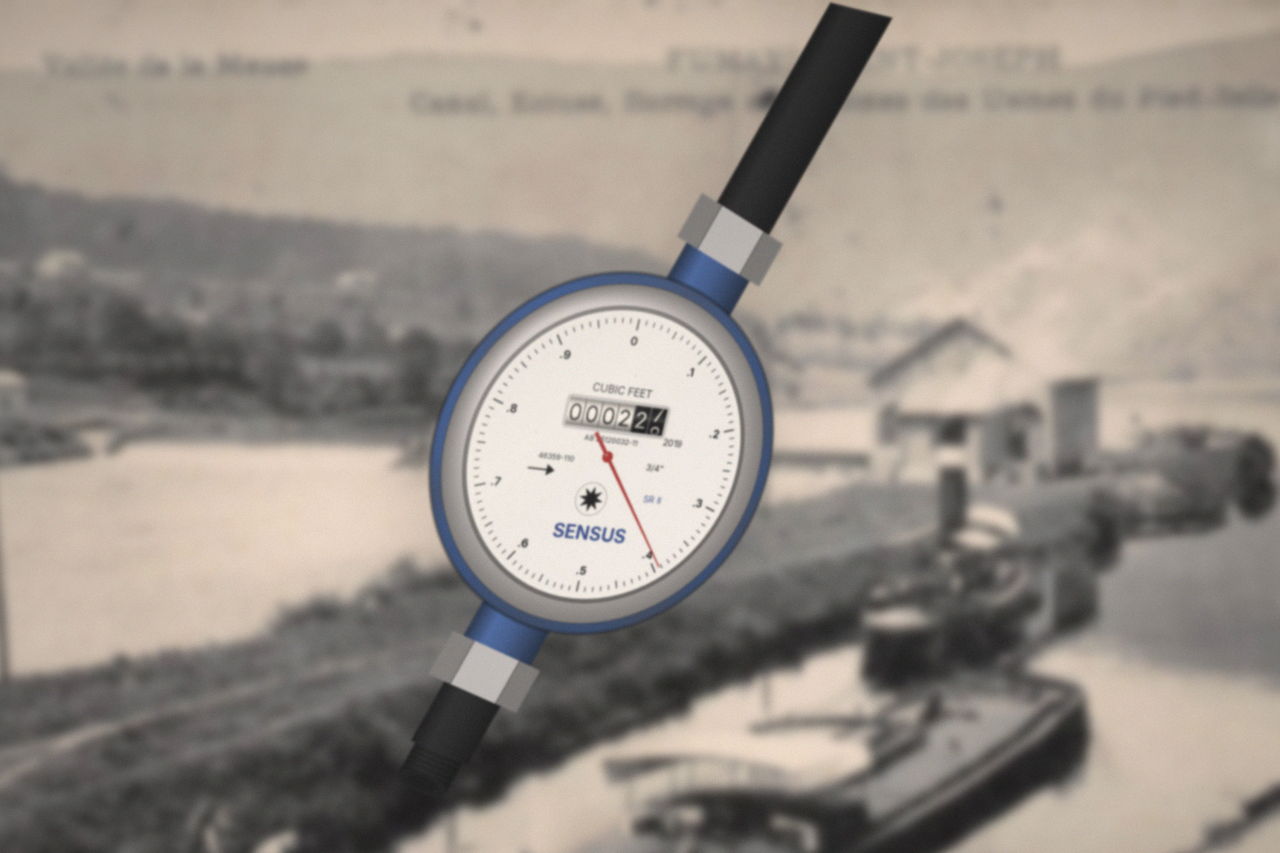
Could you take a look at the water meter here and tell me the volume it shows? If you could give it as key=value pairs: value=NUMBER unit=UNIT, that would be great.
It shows value=227.39 unit=ft³
